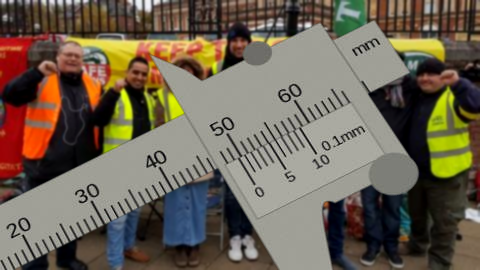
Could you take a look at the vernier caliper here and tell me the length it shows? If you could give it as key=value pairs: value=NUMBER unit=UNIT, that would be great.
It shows value=49.6 unit=mm
